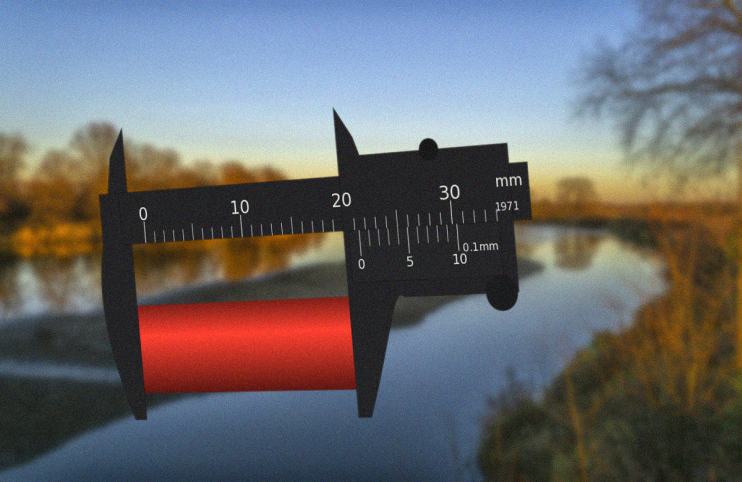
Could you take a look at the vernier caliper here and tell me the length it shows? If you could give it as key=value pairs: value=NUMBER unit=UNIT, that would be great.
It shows value=21.4 unit=mm
